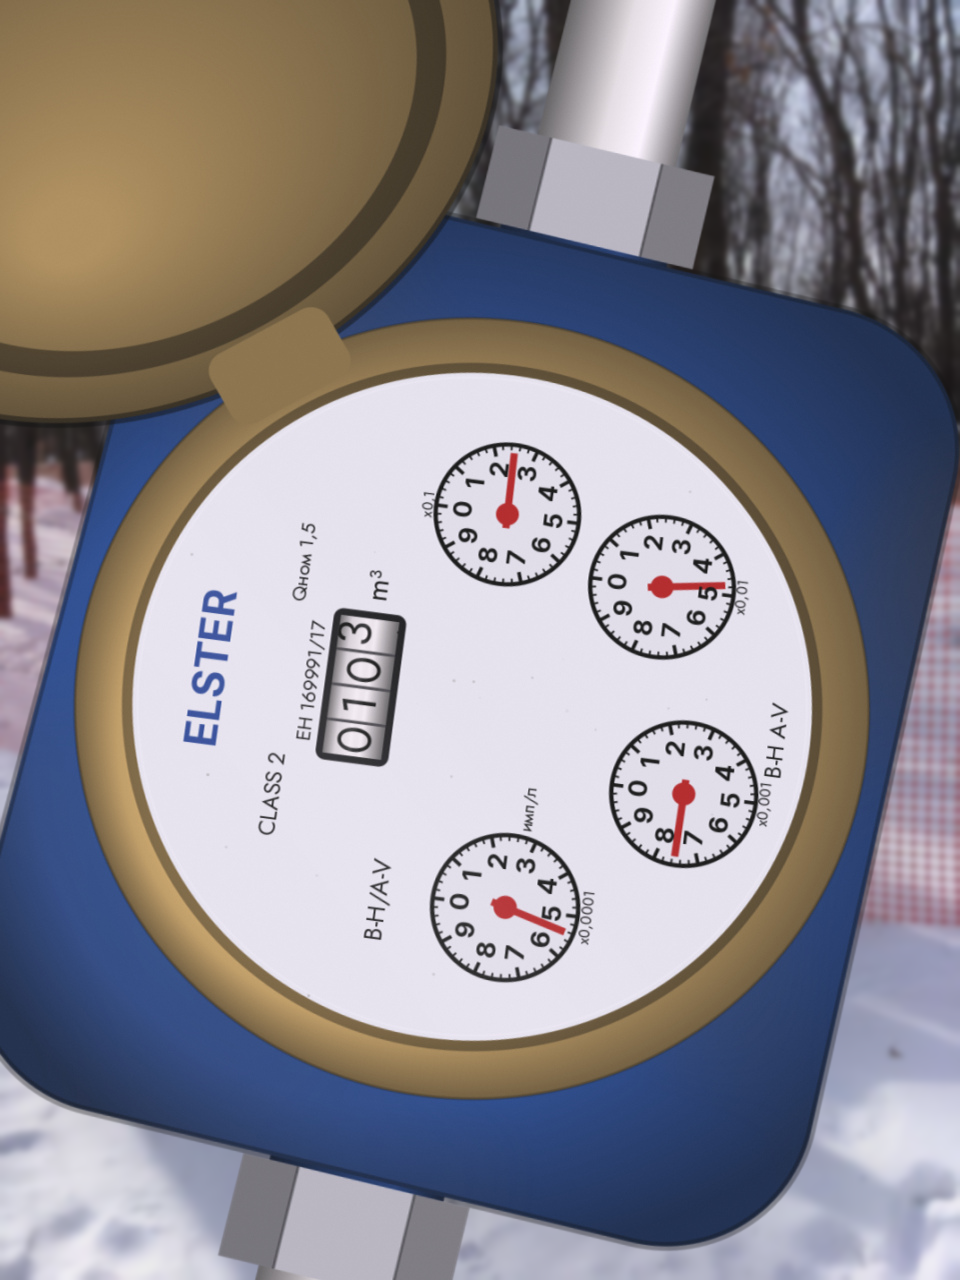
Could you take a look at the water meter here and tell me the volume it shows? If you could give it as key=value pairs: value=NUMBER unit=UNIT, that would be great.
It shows value=103.2475 unit=m³
